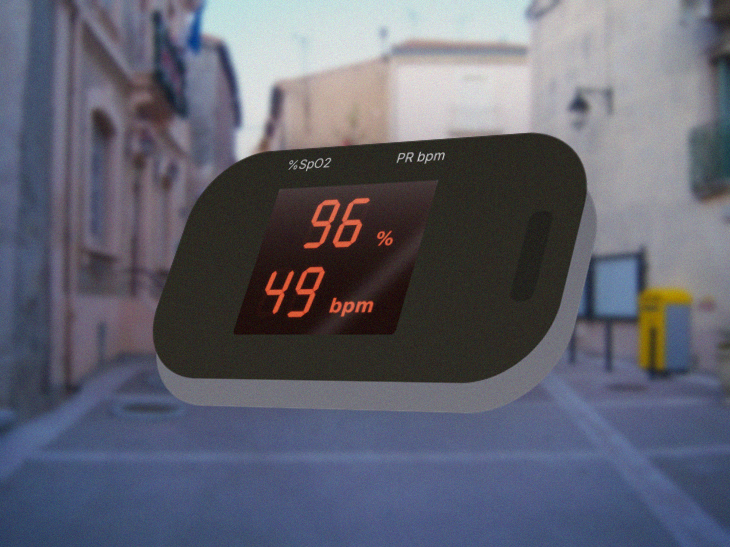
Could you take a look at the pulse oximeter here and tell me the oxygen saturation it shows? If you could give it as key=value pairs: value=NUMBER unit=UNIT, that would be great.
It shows value=96 unit=%
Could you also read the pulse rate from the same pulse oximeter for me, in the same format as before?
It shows value=49 unit=bpm
